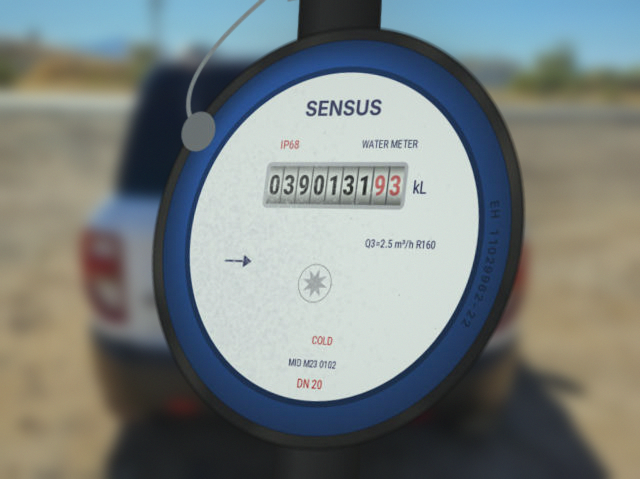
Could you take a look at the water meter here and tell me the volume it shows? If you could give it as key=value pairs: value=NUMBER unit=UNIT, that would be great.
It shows value=390131.93 unit=kL
